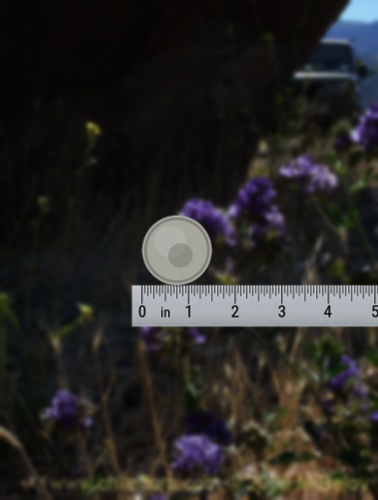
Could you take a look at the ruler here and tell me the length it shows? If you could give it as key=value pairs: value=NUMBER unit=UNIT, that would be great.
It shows value=1.5 unit=in
